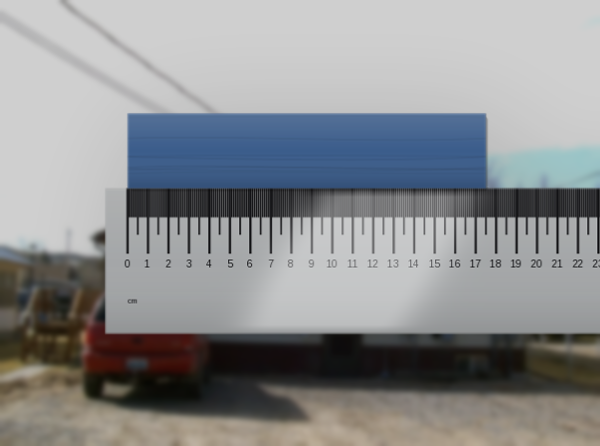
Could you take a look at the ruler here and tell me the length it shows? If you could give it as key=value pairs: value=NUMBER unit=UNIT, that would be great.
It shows value=17.5 unit=cm
